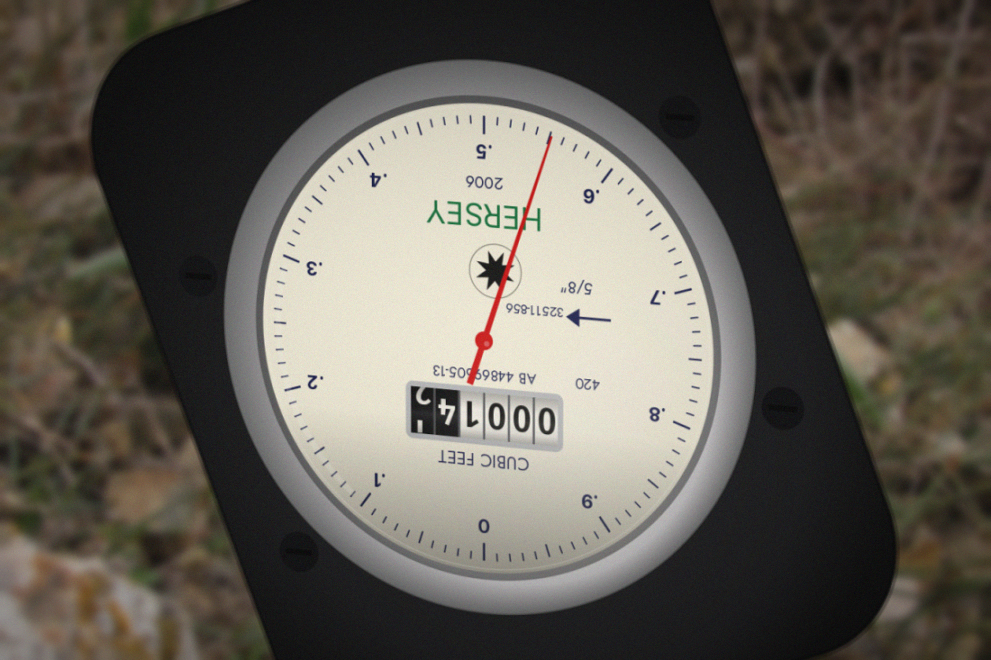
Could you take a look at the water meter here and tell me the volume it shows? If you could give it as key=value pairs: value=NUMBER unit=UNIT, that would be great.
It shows value=141.55 unit=ft³
